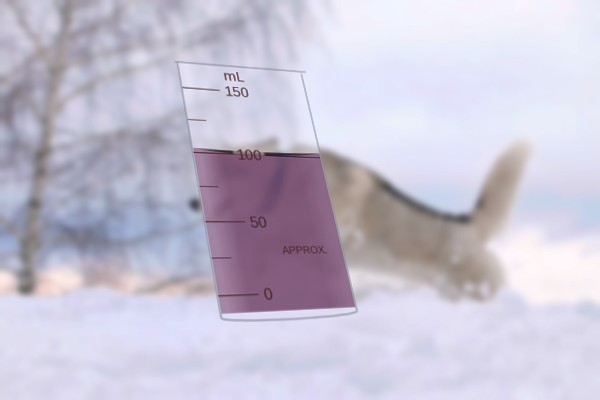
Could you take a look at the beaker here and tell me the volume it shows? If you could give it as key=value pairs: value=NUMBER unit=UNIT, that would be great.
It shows value=100 unit=mL
